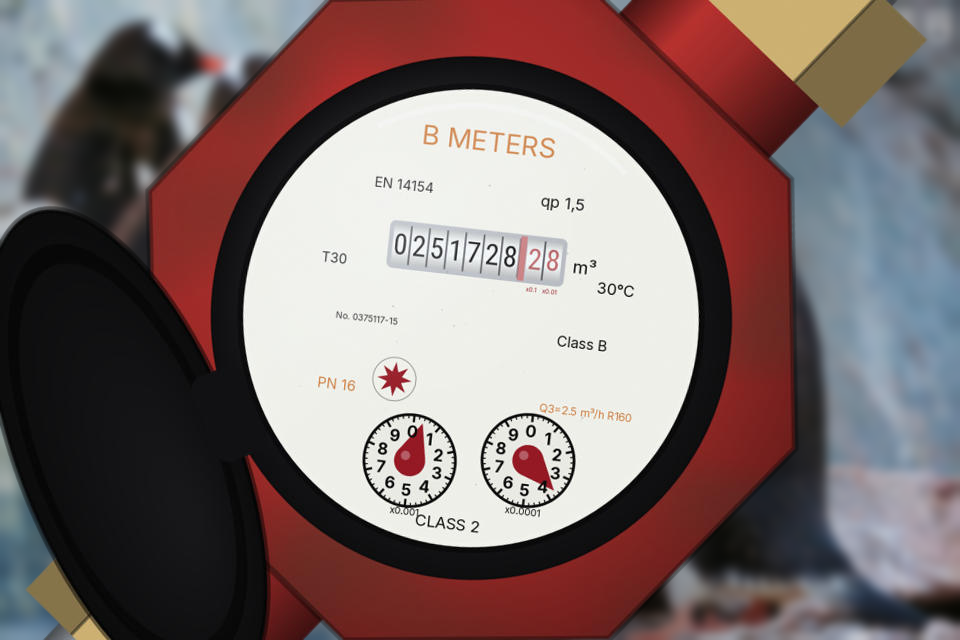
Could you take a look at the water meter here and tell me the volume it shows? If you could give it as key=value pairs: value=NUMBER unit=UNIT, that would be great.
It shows value=251728.2803 unit=m³
